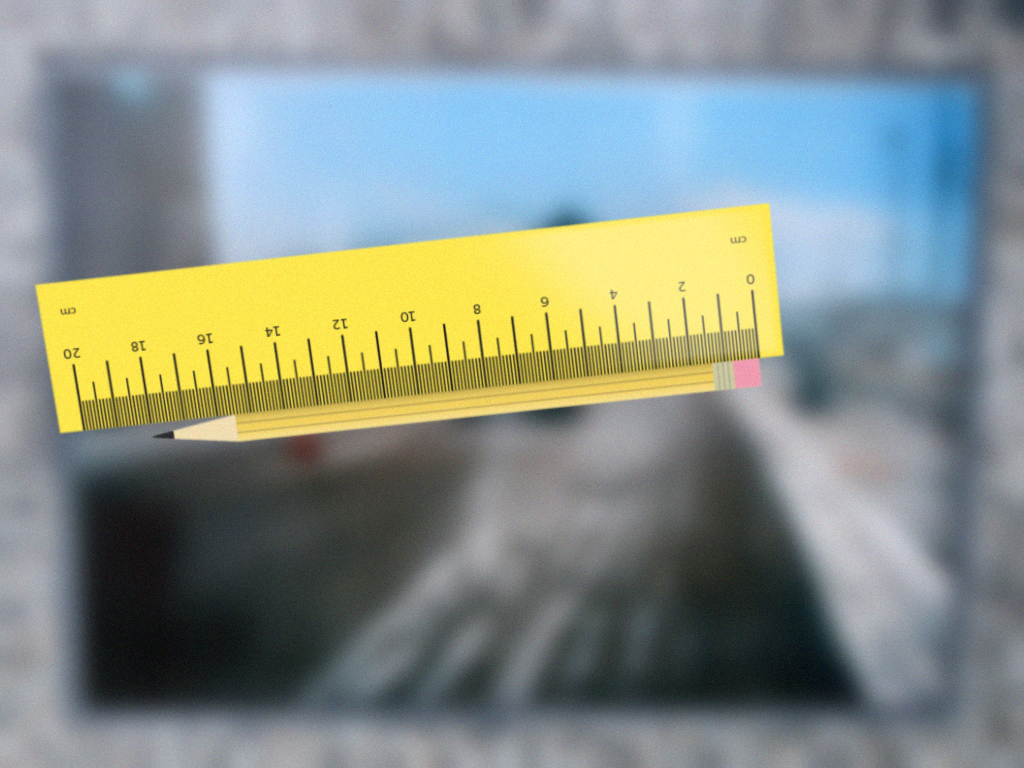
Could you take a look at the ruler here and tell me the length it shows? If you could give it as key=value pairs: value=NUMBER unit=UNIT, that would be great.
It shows value=18 unit=cm
